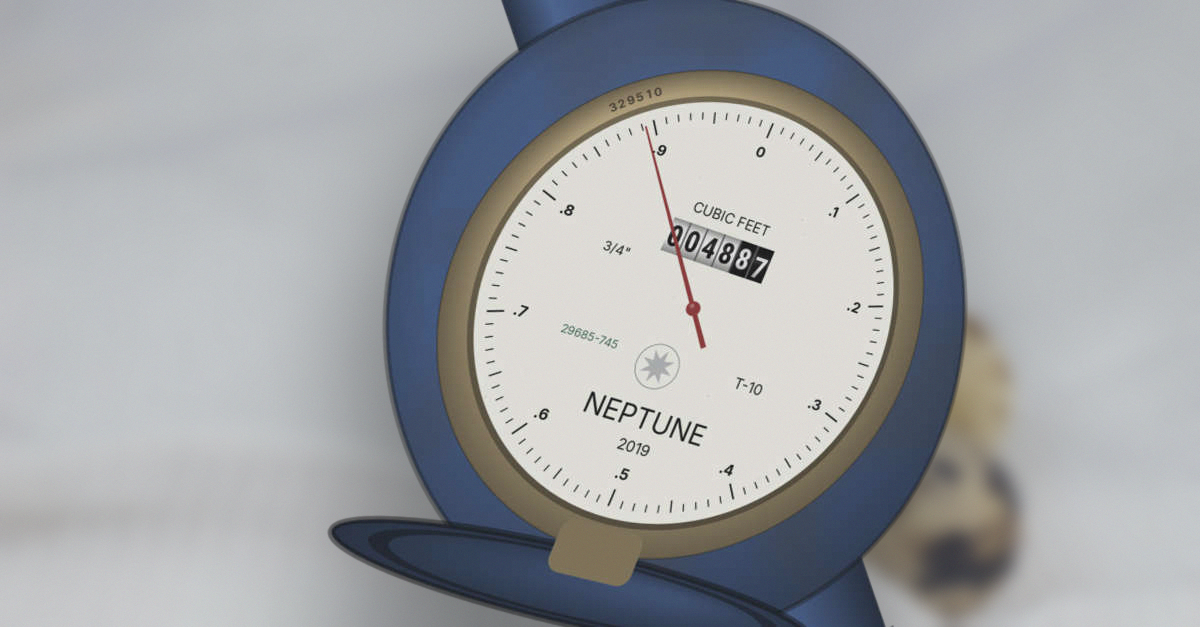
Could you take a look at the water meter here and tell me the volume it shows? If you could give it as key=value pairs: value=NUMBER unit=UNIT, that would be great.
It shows value=4886.89 unit=ft³
